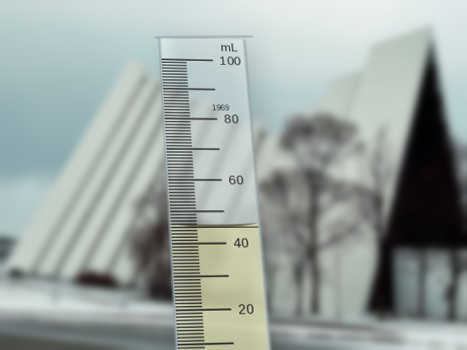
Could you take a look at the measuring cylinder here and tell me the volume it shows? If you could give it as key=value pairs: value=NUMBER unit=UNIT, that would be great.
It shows value=45 unit=mL
